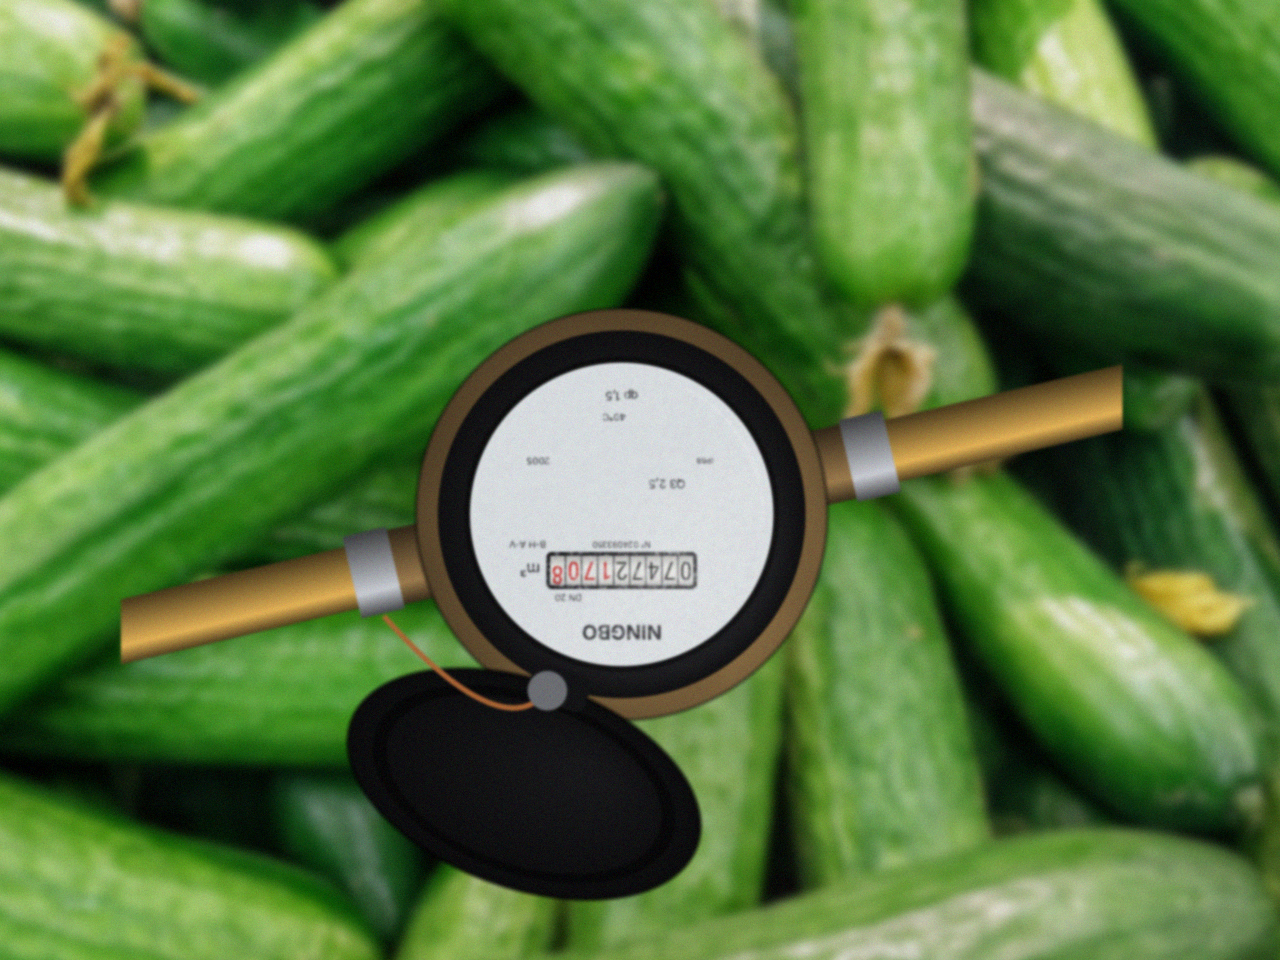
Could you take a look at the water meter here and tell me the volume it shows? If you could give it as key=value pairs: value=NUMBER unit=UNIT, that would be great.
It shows value=7472.1708 unit=m³
